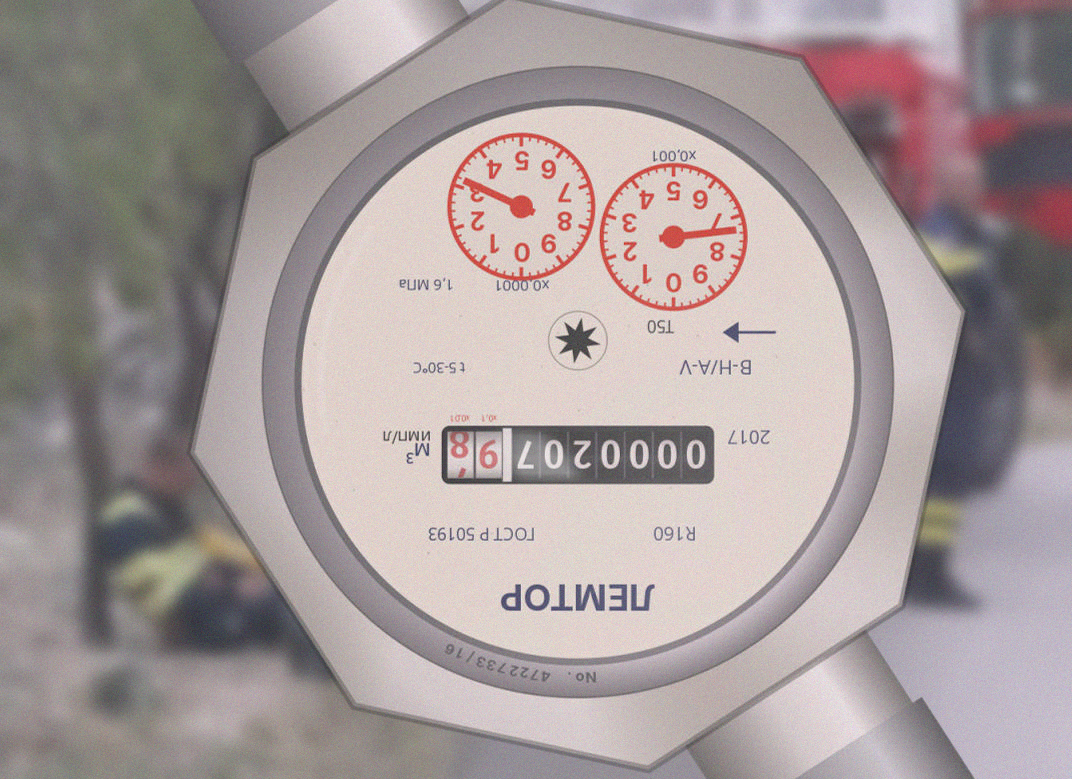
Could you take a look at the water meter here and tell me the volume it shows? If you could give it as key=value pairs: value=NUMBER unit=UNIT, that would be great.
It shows value=207.9773 unit=m³
